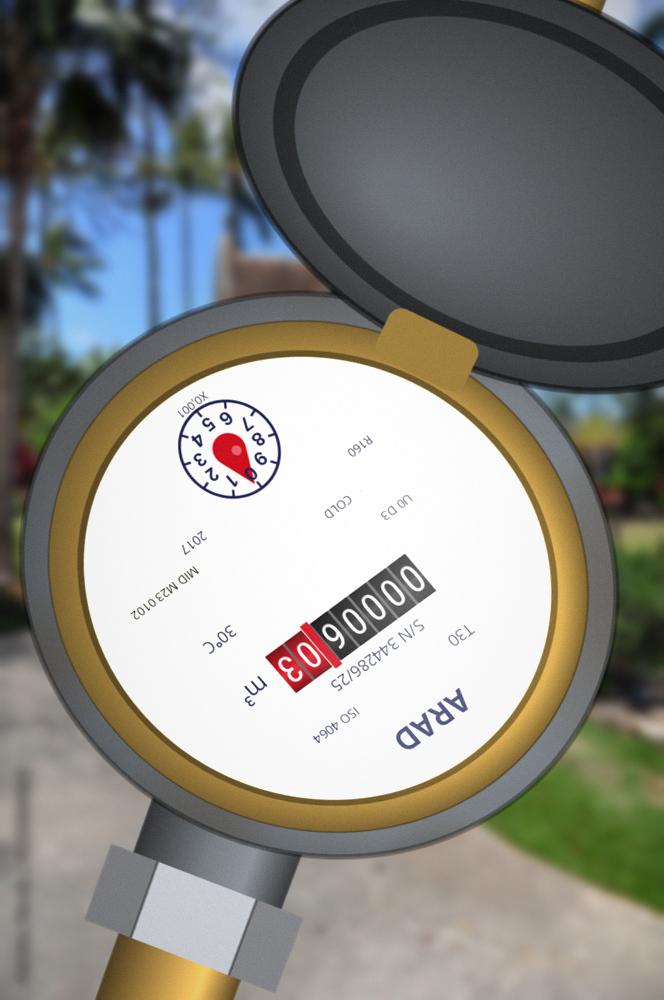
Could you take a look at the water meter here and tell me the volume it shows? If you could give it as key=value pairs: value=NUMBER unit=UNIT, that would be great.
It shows value=6.030 unit=m³
